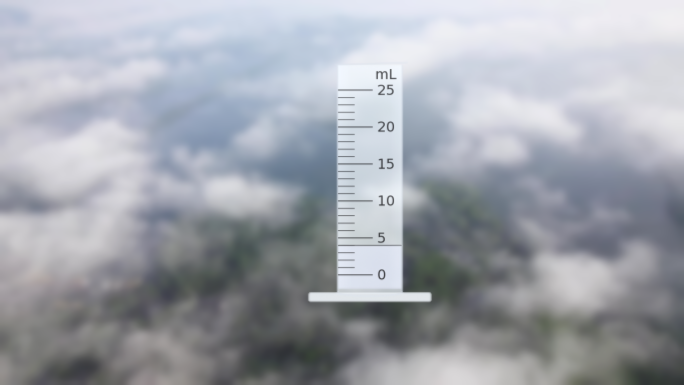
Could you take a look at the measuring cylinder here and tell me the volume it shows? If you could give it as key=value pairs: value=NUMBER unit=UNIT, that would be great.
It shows value=4 unit=mL
